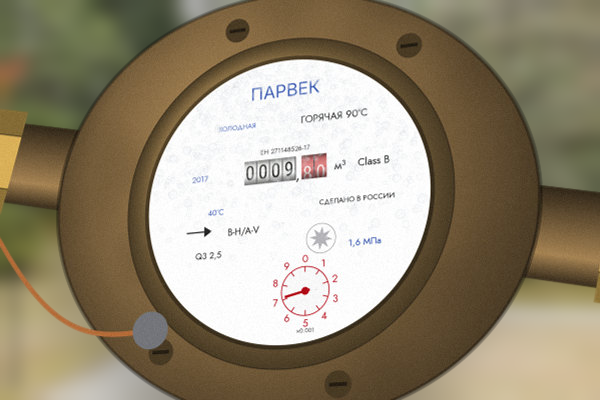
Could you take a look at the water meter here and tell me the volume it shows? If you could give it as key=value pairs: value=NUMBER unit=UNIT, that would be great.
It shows value=9.797 unit=m³
